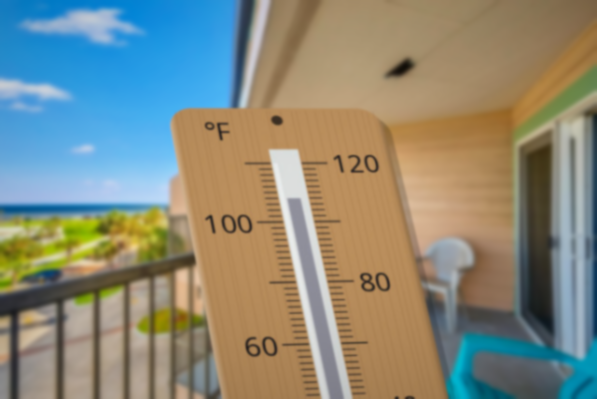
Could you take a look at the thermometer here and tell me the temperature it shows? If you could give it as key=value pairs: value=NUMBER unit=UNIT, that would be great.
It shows value=108 unit=°F
